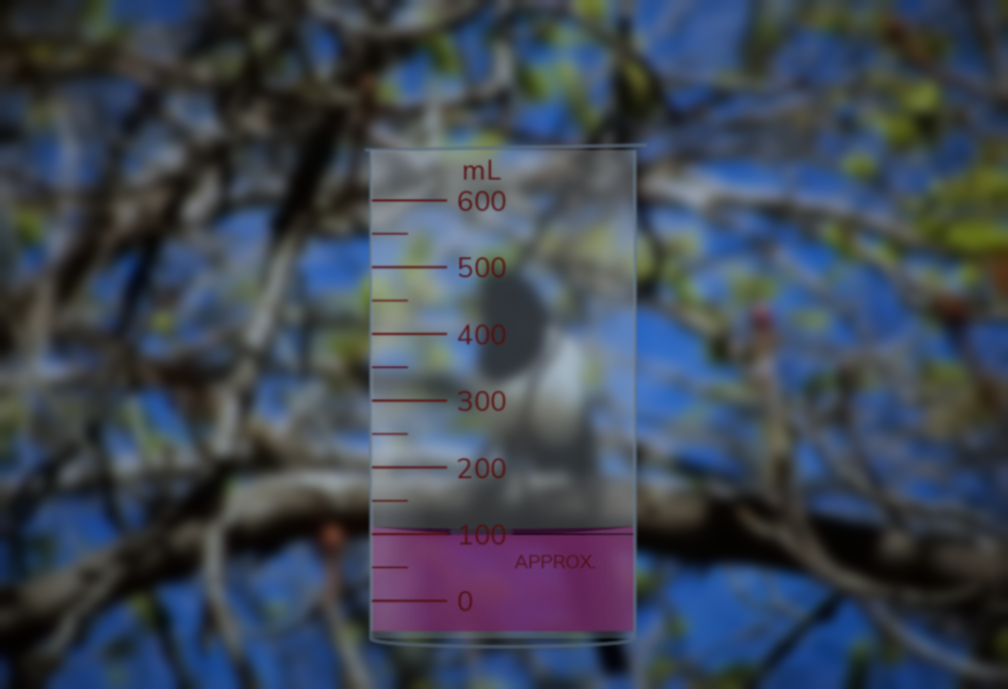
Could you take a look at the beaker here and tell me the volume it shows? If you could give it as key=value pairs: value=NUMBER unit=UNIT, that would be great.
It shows value=100 unit=mL
